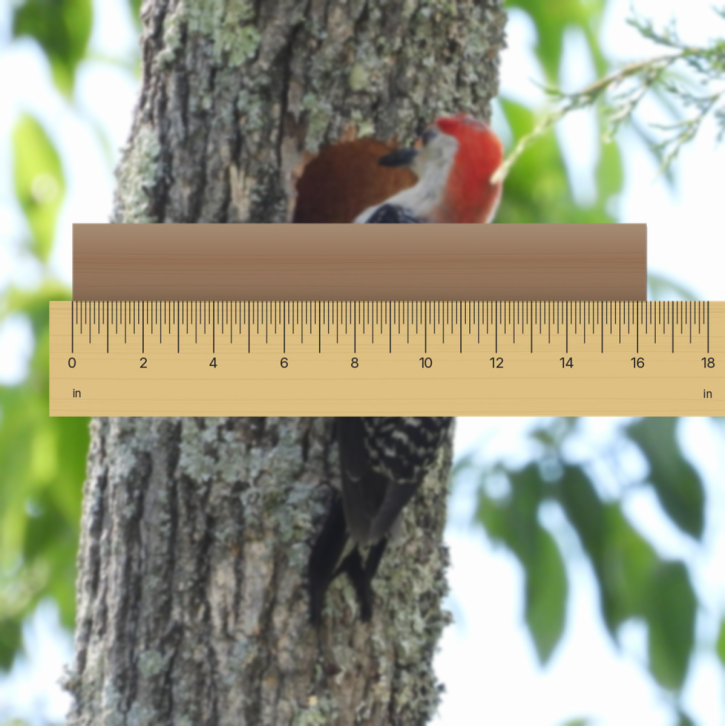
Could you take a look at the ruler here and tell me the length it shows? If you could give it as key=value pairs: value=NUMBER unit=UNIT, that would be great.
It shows value=16.25 unit=in
